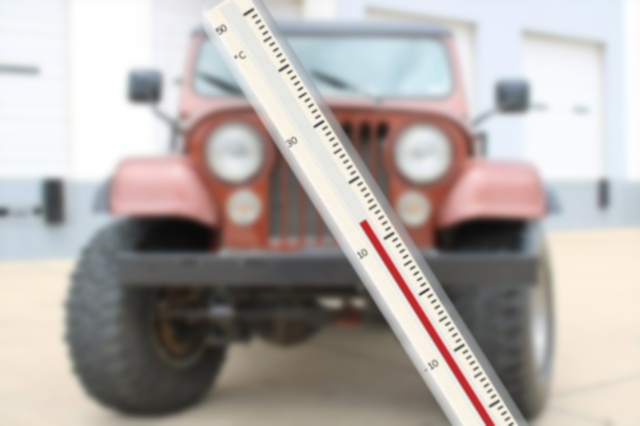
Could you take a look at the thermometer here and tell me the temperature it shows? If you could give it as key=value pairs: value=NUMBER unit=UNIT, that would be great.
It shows value=14 unit=°C
